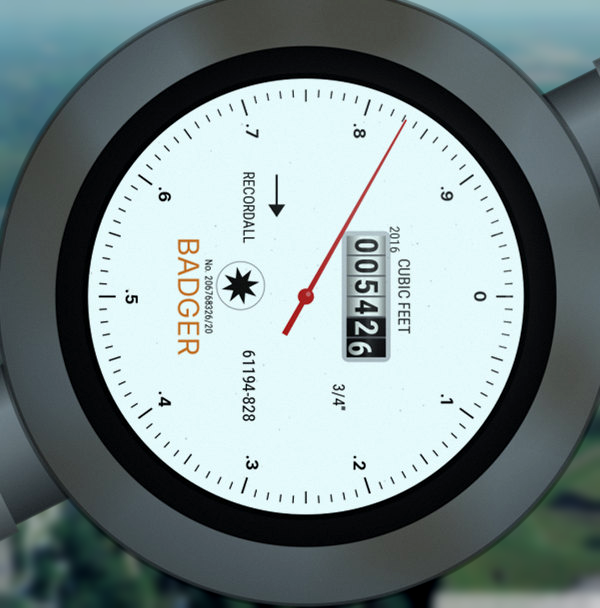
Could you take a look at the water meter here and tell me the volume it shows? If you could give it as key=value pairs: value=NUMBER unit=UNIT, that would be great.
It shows value=5425.83 unit=ft³
